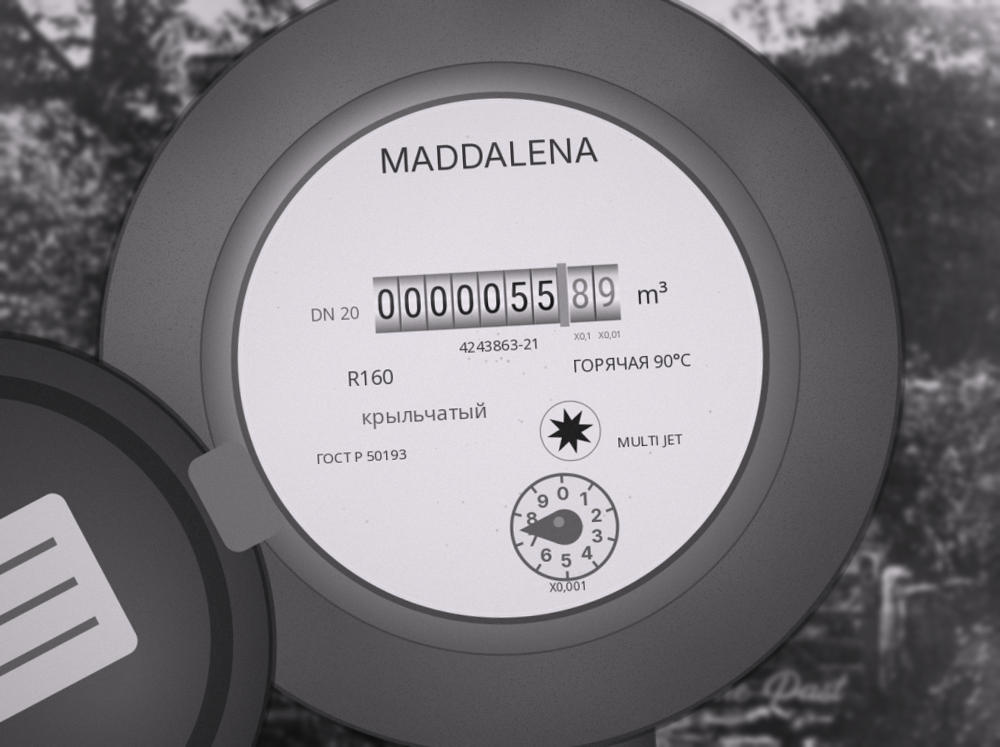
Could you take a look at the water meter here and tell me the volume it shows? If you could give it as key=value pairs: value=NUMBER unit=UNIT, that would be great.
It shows value=55.897 unit=m³
